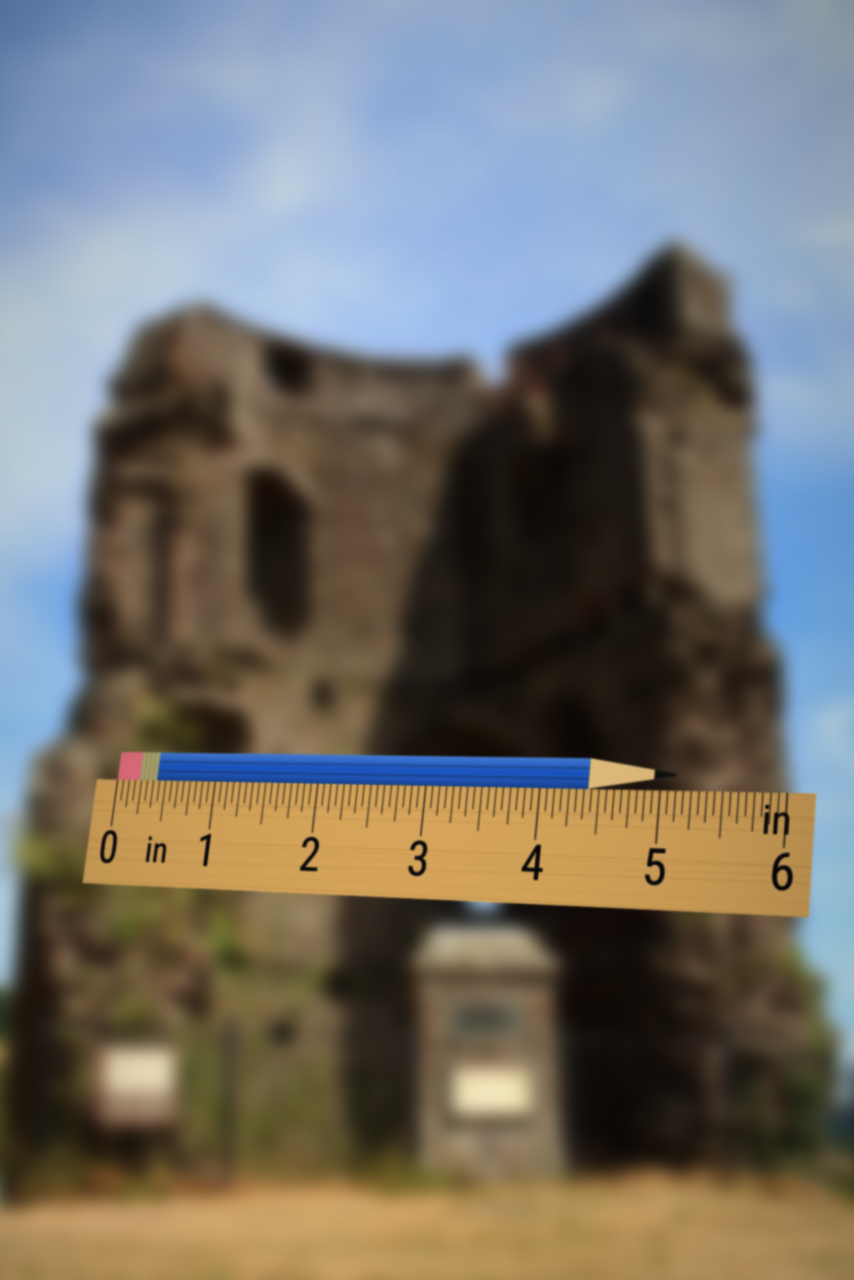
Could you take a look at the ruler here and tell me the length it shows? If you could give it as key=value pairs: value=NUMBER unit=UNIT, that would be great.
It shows value=5.125 unit=in
